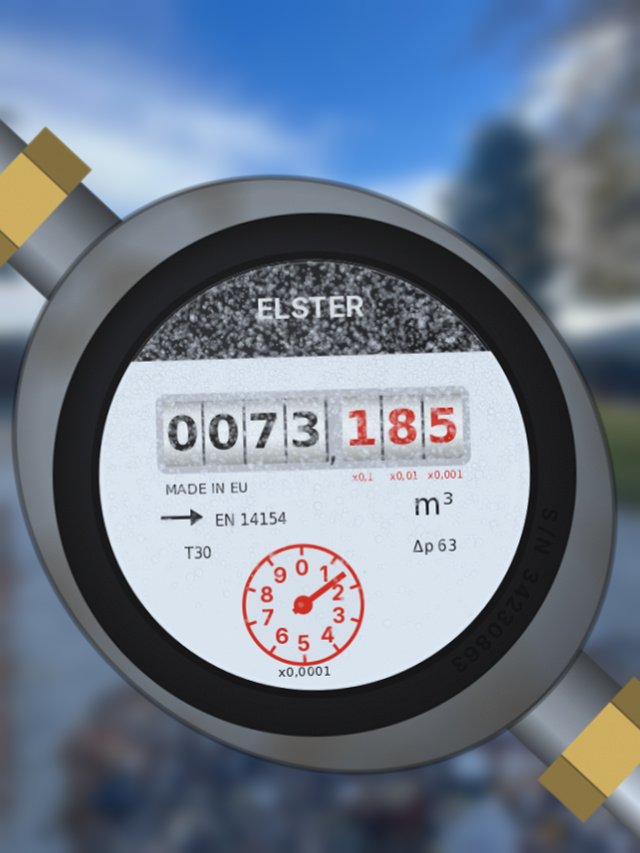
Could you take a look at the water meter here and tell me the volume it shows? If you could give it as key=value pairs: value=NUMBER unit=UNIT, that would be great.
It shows value=73.1851 unit=m³
